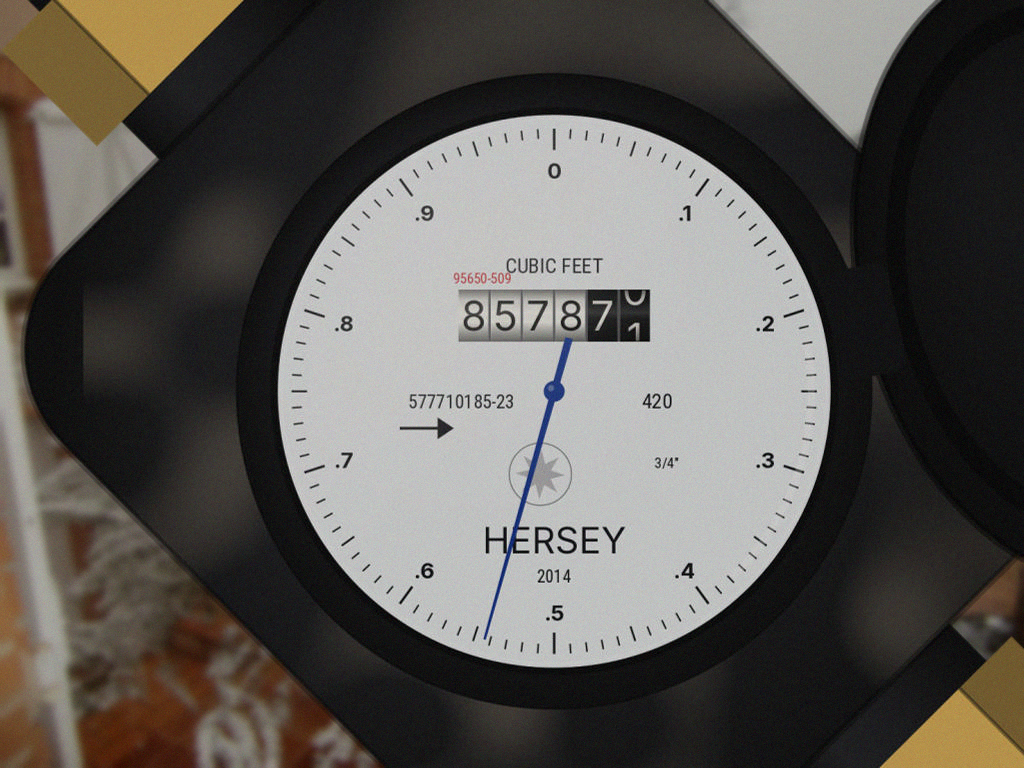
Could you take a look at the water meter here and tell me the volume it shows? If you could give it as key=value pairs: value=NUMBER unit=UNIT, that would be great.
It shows value=857870.54 unit=ft³
